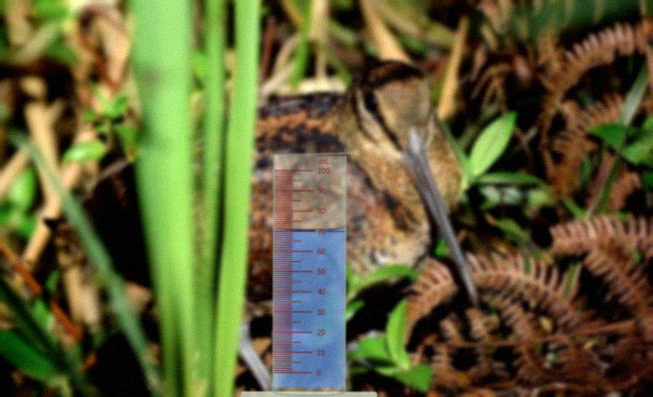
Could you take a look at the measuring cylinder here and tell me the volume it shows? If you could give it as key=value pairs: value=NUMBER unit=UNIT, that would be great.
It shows value=70 unit=mL
